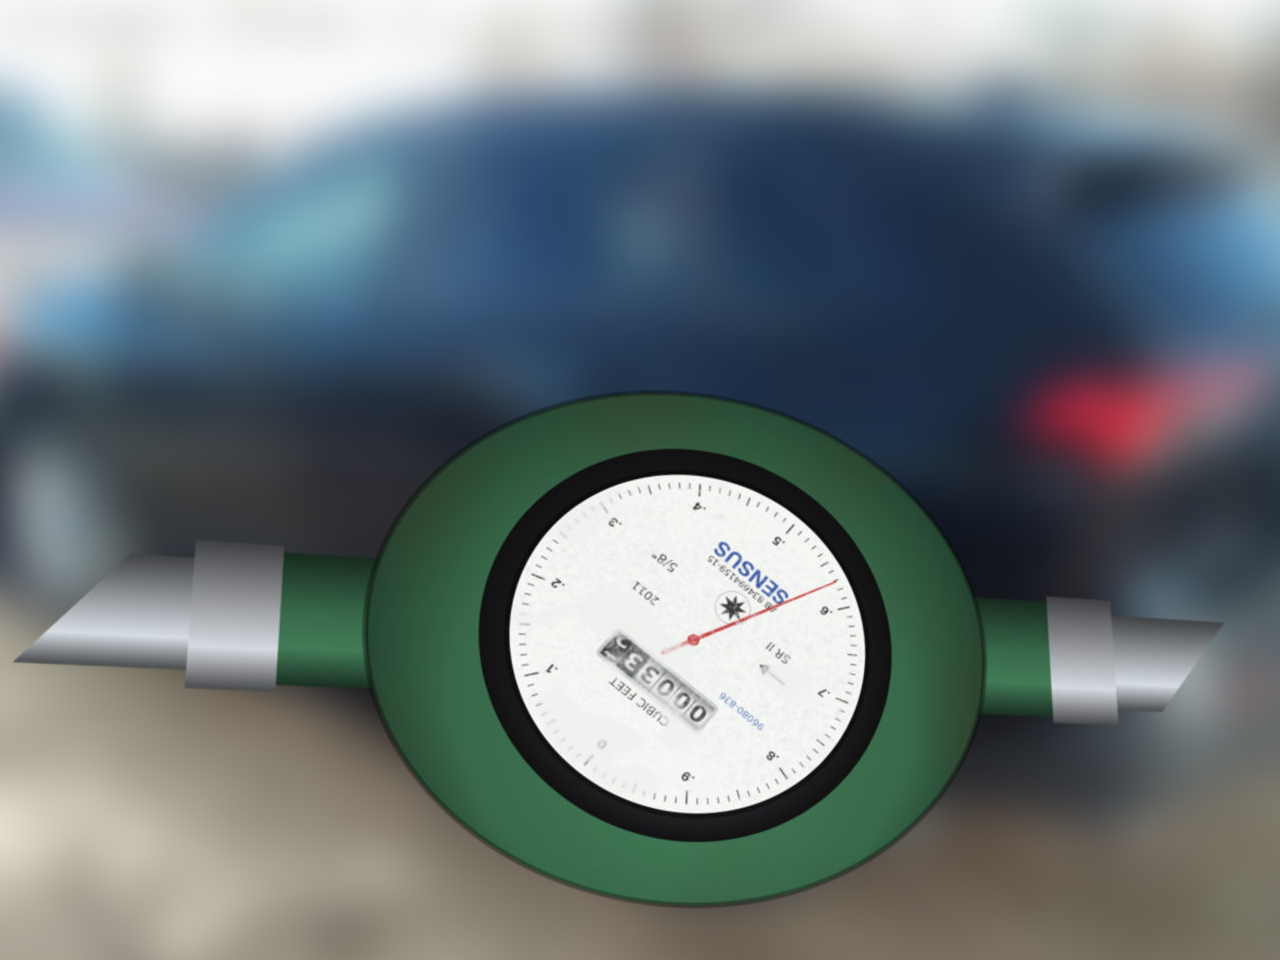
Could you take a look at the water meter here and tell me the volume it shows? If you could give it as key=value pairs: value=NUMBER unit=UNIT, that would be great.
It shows value=331.57 unit=ft³
